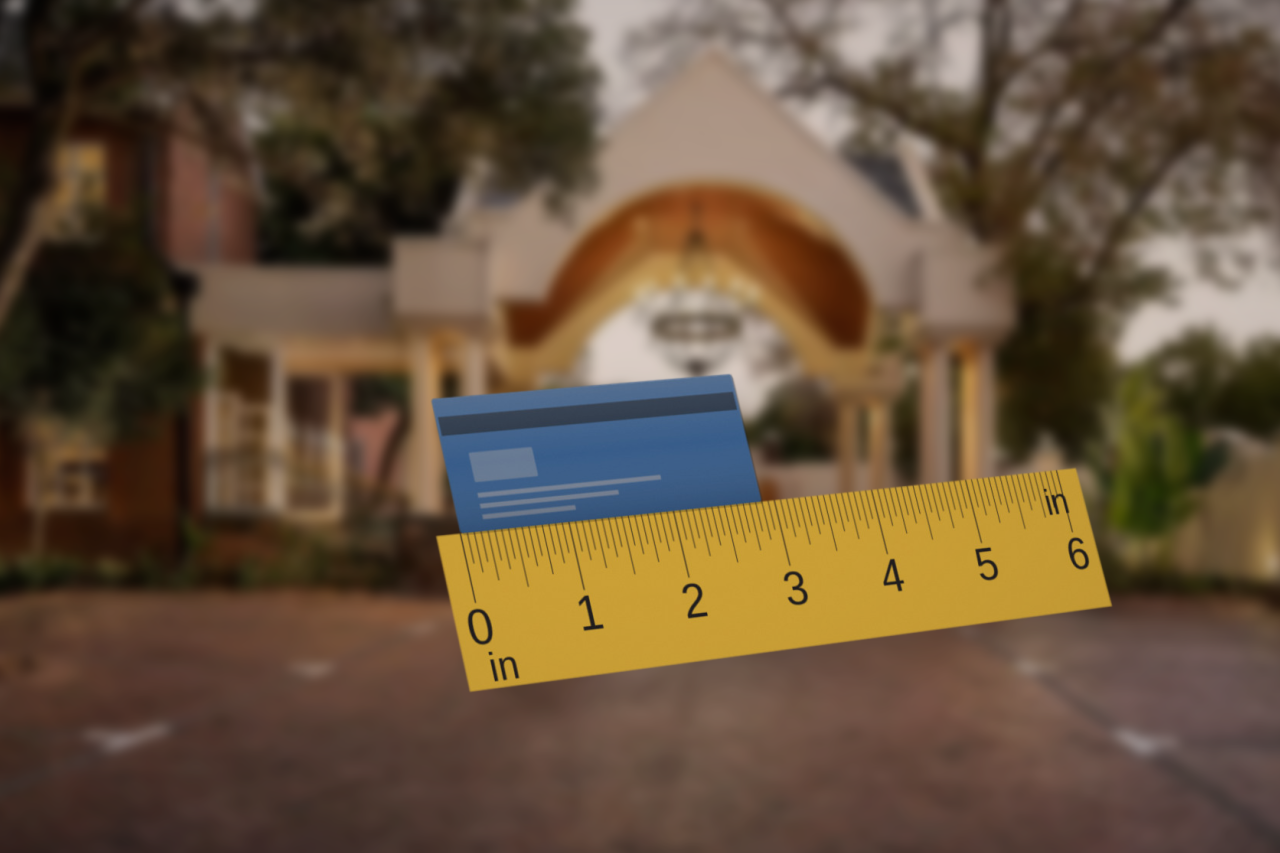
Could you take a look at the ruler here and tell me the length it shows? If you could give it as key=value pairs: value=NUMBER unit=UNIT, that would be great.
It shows value=2.875 unit=in
